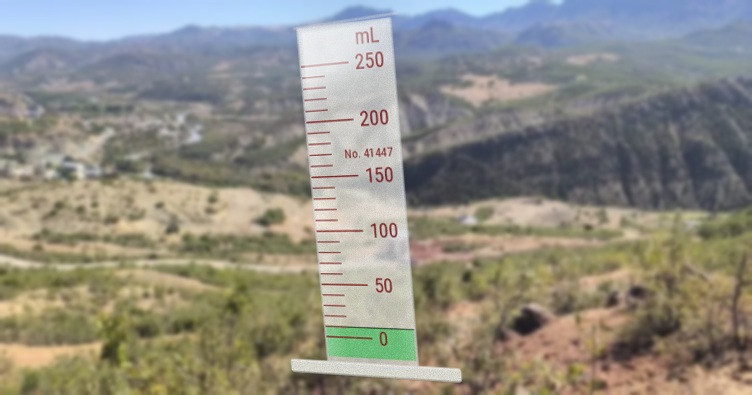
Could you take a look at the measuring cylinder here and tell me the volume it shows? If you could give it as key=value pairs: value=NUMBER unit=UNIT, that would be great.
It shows value=10 unit=mL
